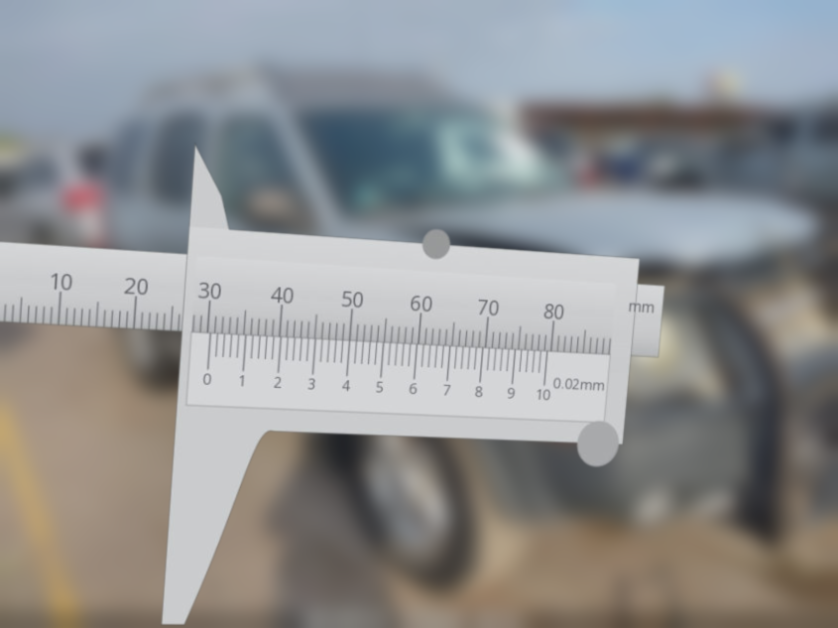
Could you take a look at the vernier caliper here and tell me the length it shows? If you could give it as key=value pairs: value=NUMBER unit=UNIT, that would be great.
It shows value=30.4 unit=mm
